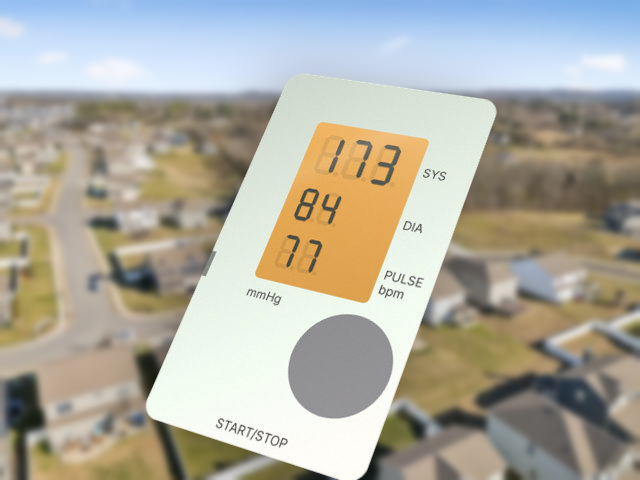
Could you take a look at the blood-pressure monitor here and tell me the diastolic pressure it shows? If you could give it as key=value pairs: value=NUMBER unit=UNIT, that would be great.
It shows value=84 unit=mmHg
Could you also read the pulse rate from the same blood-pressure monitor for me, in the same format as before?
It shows value=77 unit=bpm
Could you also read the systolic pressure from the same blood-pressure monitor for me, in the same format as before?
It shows value=173 unit=mmHg
